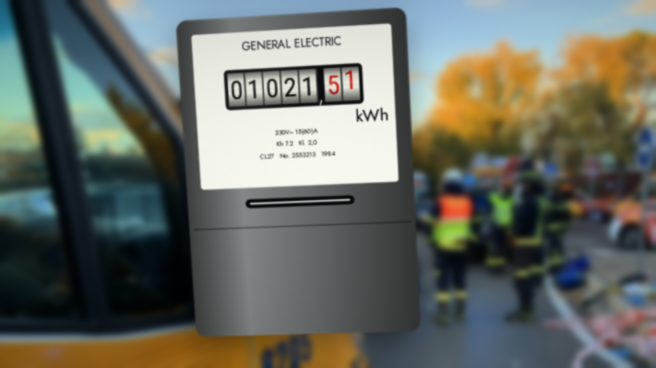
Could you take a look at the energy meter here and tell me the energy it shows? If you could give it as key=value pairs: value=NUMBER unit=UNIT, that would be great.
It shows value=1021.51 unit=kWh
